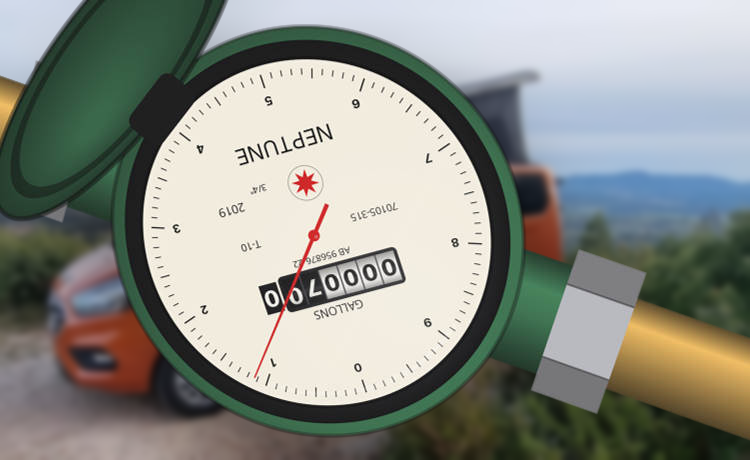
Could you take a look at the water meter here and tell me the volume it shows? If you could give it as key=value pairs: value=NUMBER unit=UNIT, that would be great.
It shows value=701.1 unit=gal
